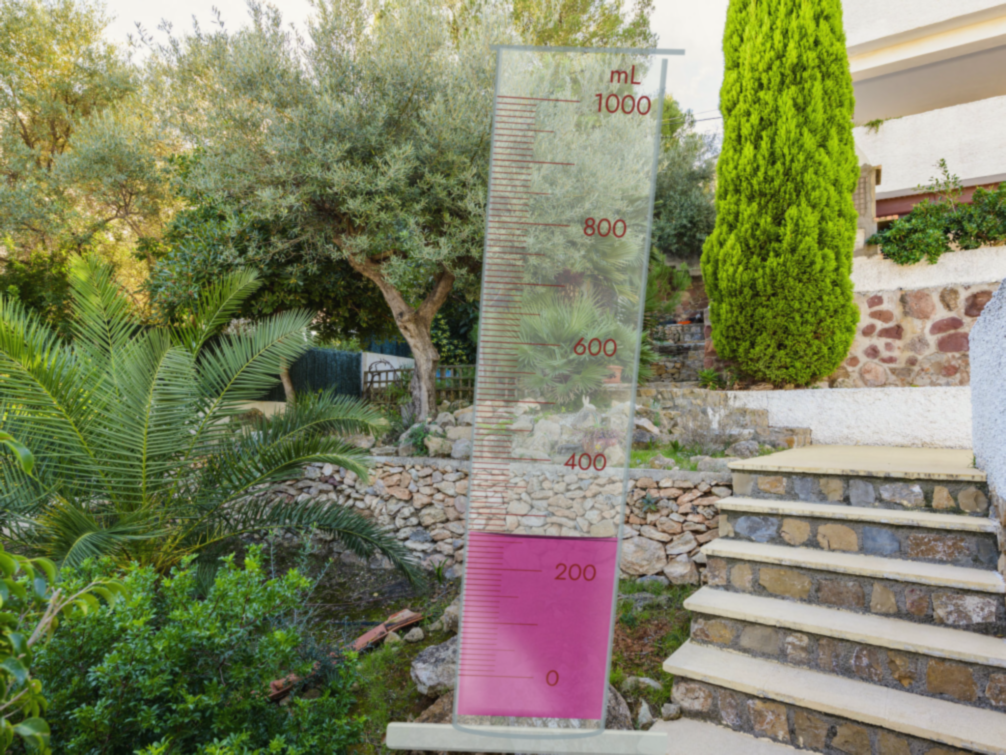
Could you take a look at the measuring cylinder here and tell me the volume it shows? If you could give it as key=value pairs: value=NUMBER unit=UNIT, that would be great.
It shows value=260 unit=mL
